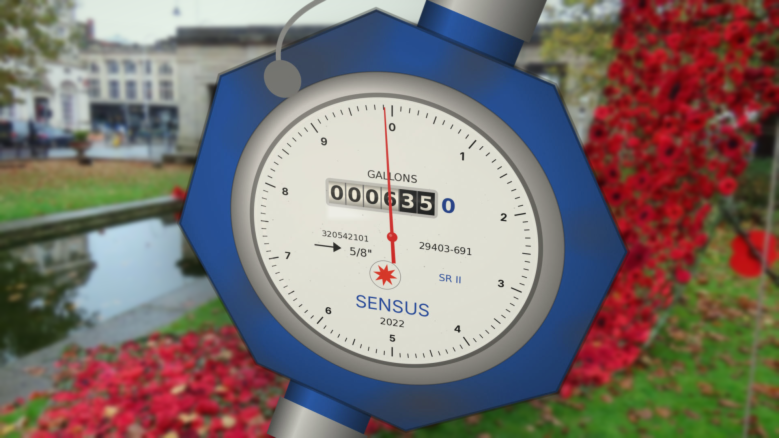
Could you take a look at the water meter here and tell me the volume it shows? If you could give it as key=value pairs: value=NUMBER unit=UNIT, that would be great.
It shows value=6349.9 unit=gal
